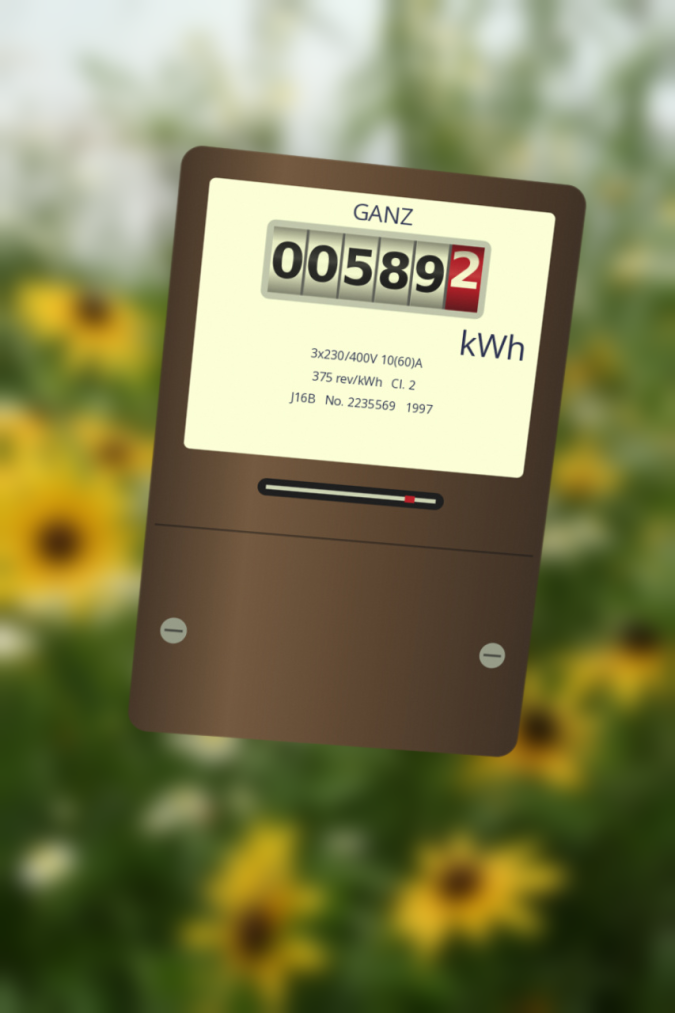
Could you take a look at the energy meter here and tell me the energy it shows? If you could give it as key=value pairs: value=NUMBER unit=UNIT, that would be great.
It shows value=589.2 unit=kWh
